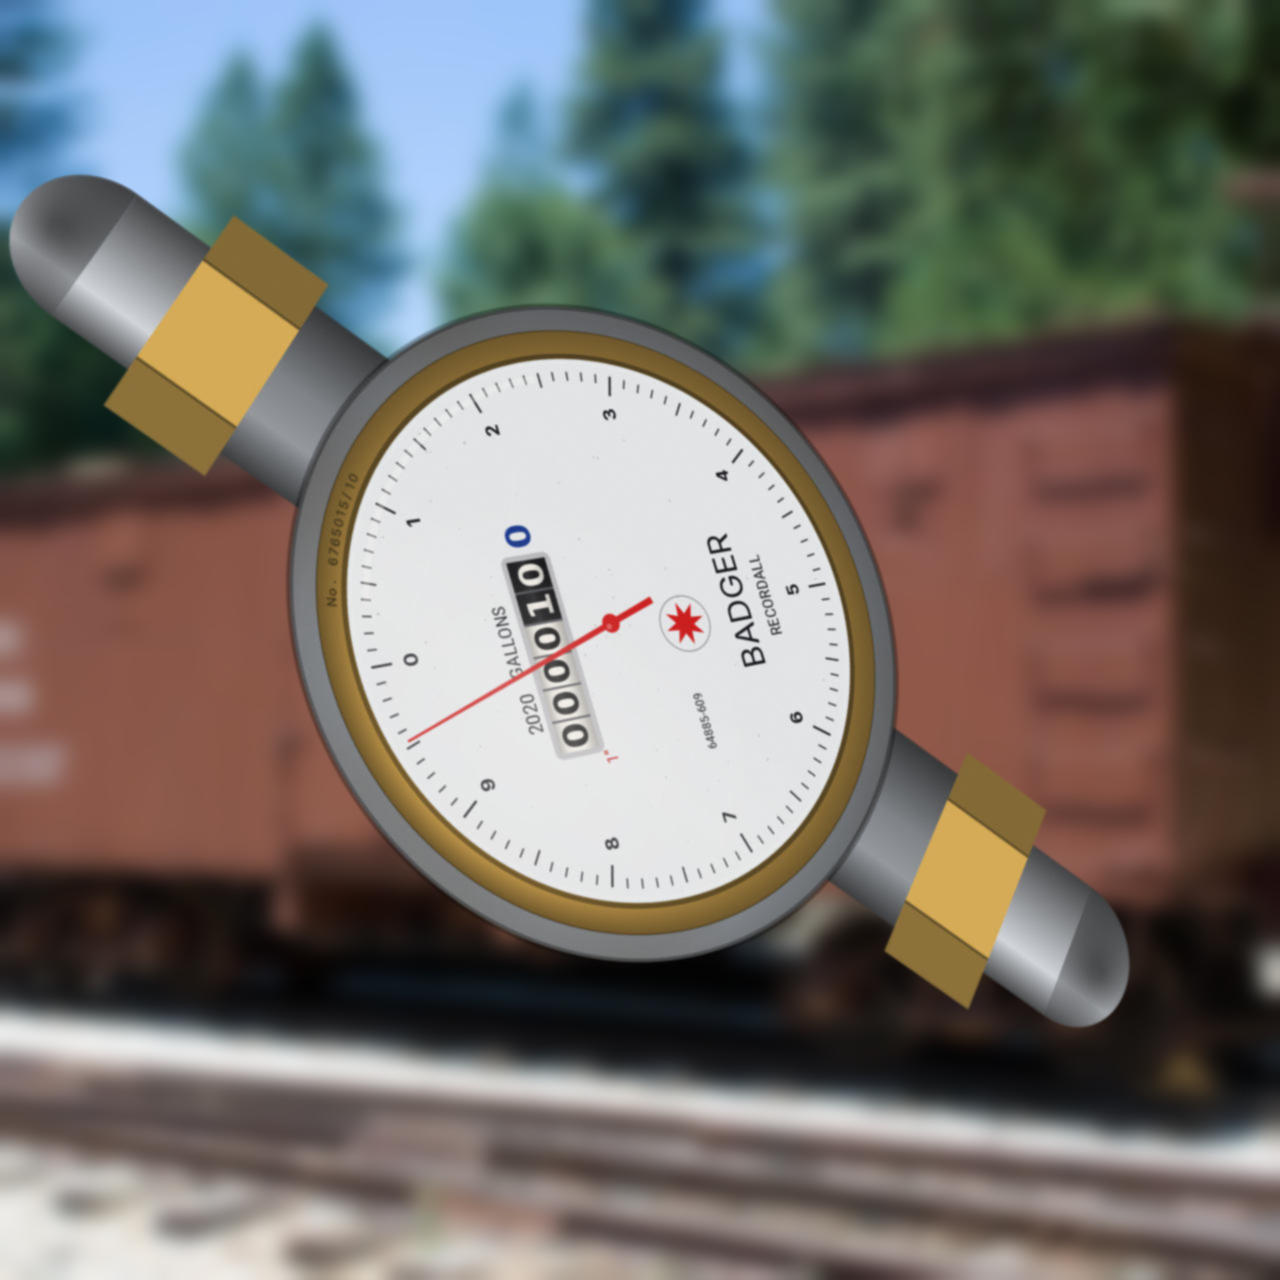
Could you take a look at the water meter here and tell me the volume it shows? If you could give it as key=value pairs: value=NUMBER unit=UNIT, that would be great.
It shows value=99.5 unit=gal
